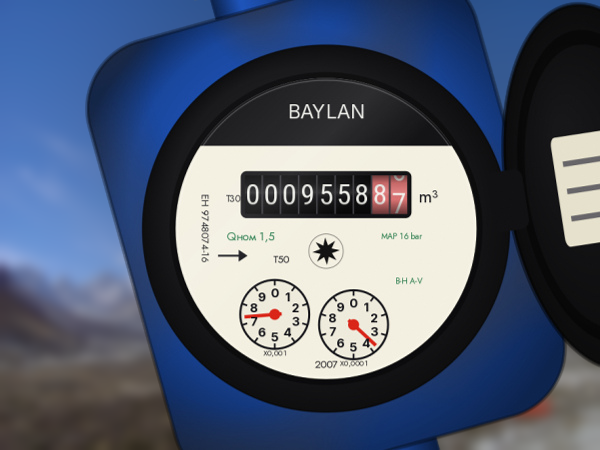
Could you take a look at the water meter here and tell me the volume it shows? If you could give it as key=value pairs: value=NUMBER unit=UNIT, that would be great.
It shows value=9558.8673 unit=m³
